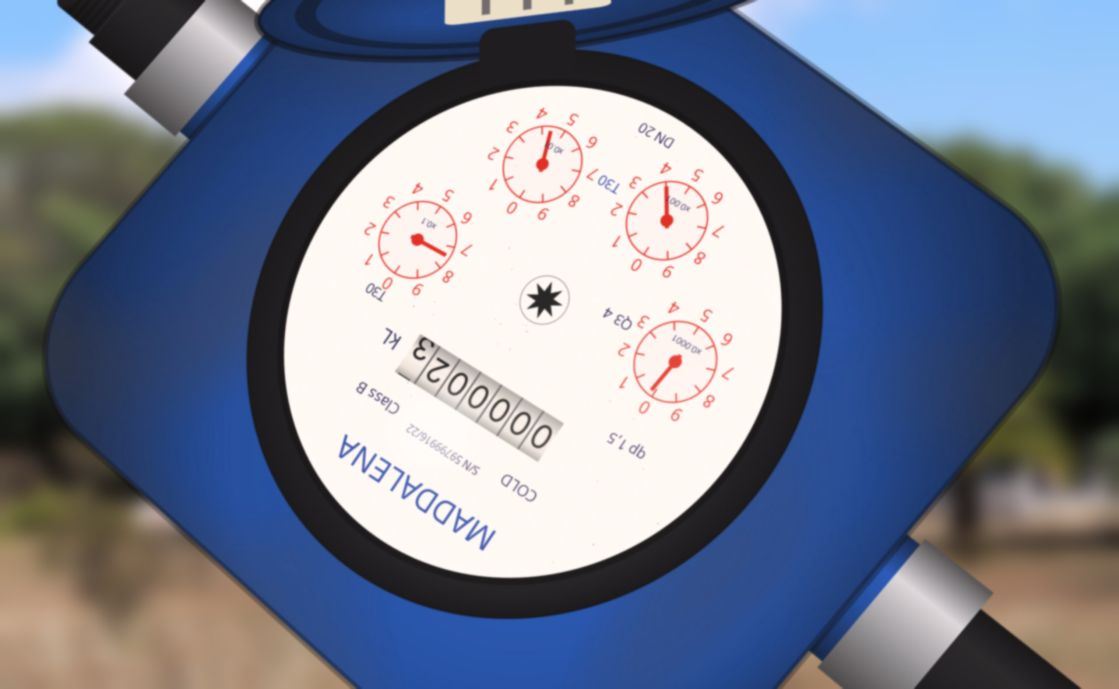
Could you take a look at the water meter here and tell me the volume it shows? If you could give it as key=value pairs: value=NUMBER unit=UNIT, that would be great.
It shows value=22.7440 unit=kL
